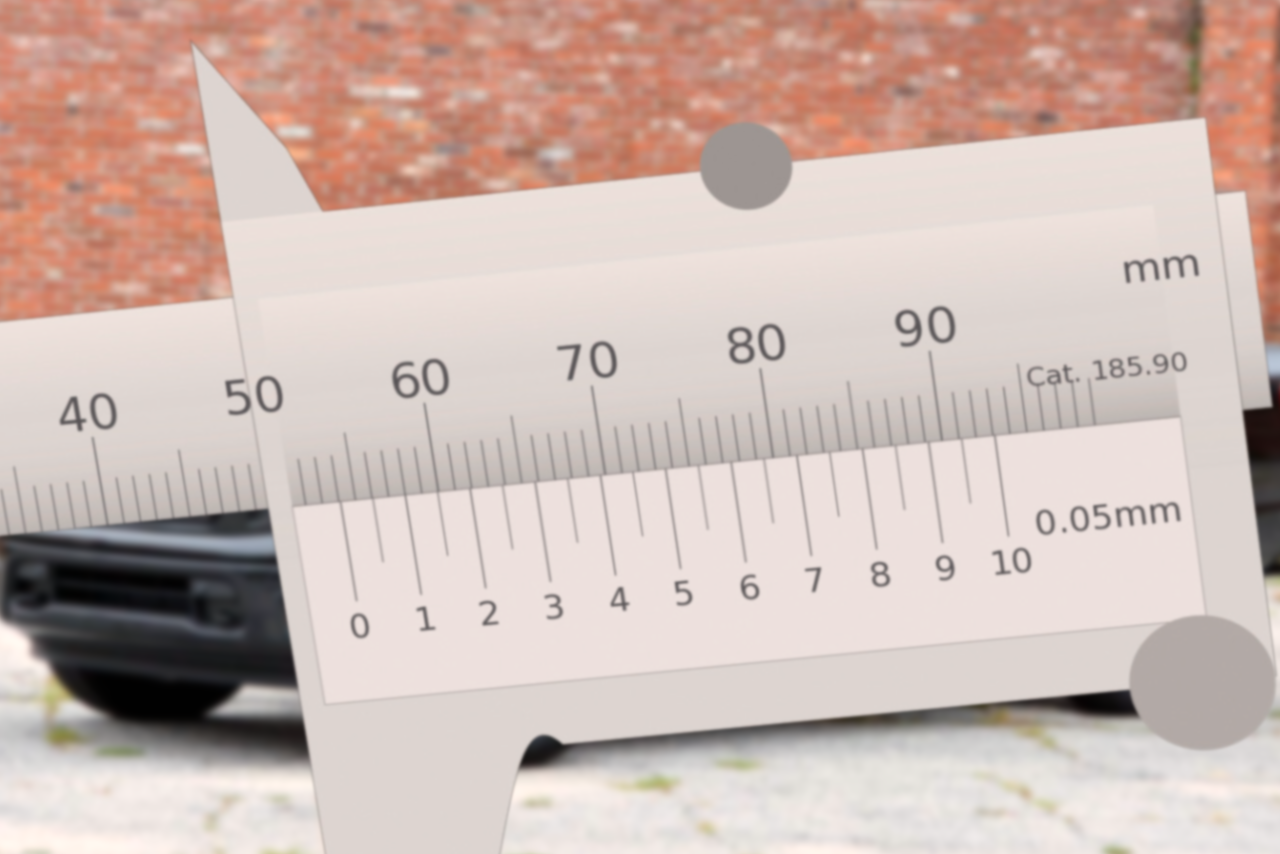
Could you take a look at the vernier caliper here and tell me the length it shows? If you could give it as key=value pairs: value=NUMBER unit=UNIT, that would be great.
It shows value=54.1 unit=mm
